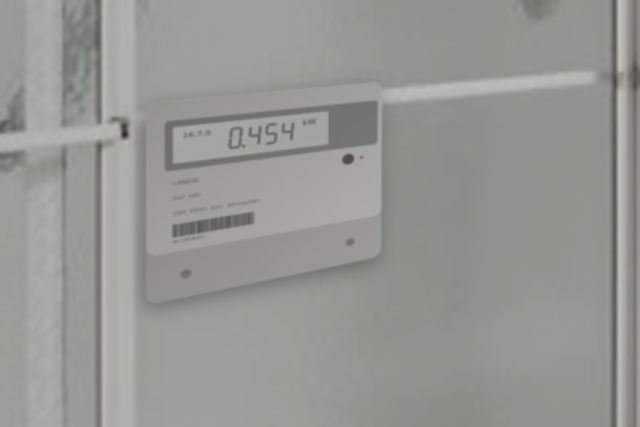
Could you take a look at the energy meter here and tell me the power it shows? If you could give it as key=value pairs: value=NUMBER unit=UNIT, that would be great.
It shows value=0.454 unit=kW
